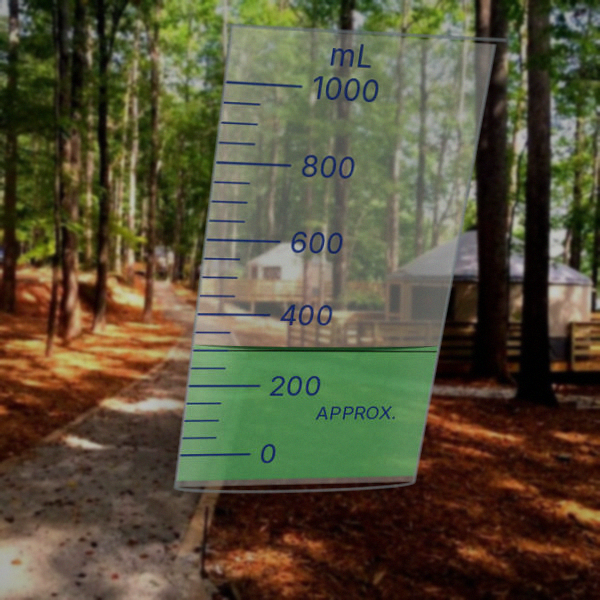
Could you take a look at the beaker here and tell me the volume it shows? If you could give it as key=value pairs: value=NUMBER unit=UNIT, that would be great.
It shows value=300 unit=mL
